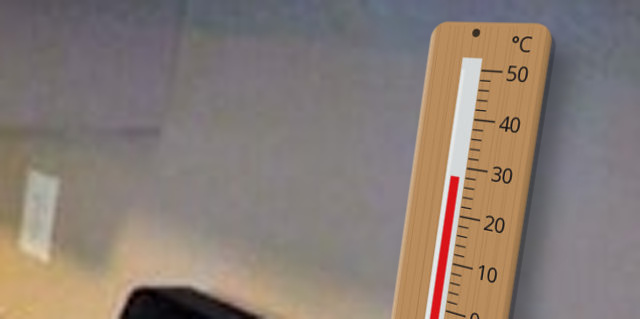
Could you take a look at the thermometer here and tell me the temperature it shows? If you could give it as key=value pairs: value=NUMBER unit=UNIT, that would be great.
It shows value=28 unit=°C
